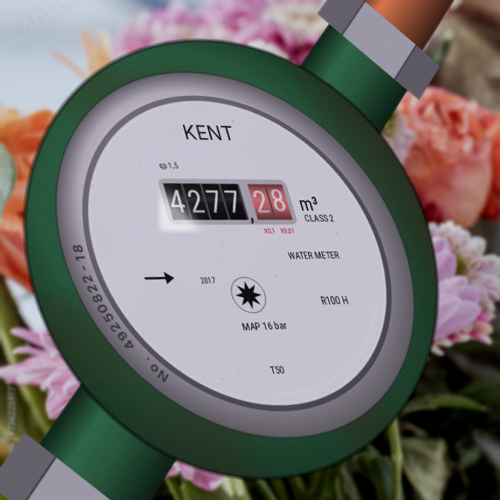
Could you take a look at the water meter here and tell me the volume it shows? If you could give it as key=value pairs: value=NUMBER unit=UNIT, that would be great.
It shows value=4277.28 unit=m³
